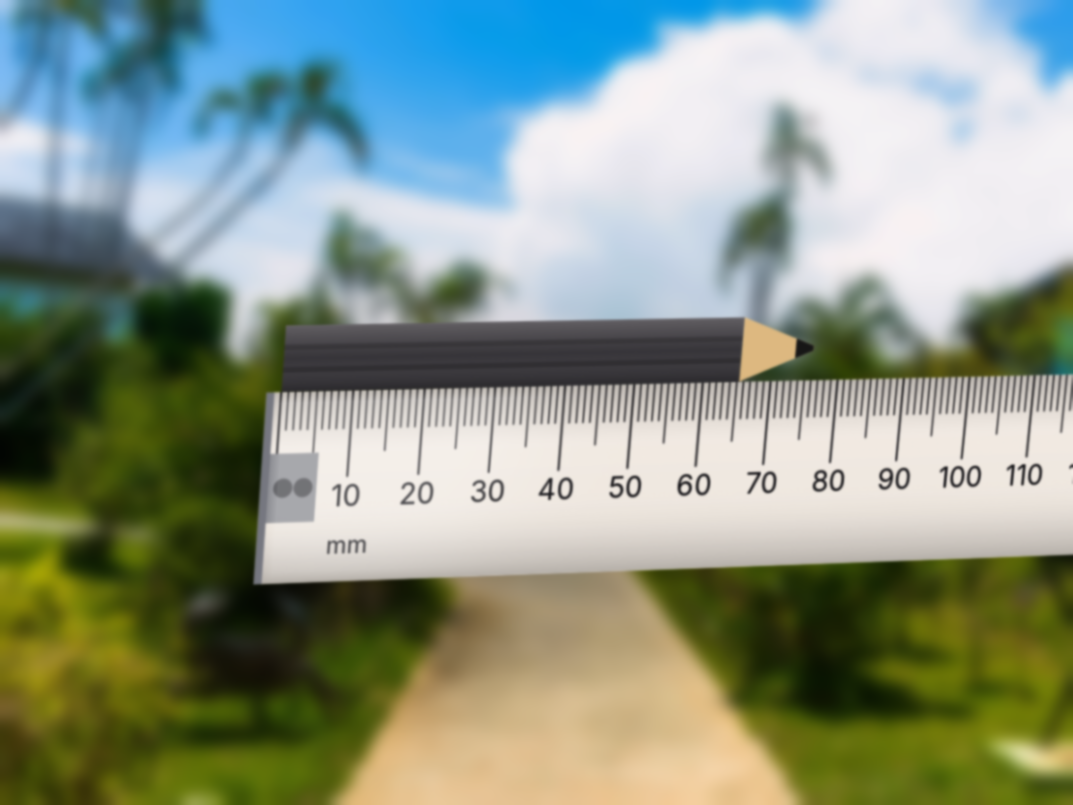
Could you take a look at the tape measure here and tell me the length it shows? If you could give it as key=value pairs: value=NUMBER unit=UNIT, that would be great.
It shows value=76 unit=mm
